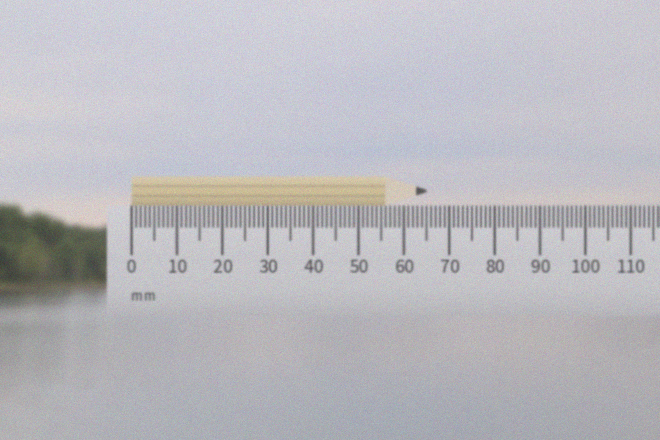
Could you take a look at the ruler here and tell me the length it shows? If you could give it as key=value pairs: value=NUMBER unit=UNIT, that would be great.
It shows value=65 unit=mm
